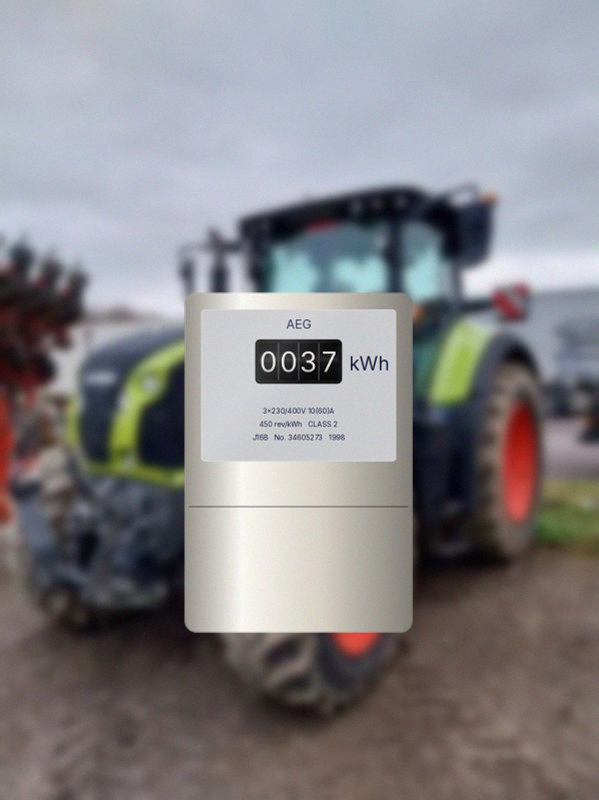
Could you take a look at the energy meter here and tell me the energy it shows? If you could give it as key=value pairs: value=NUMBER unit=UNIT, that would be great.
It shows value=37 unit=kWh
